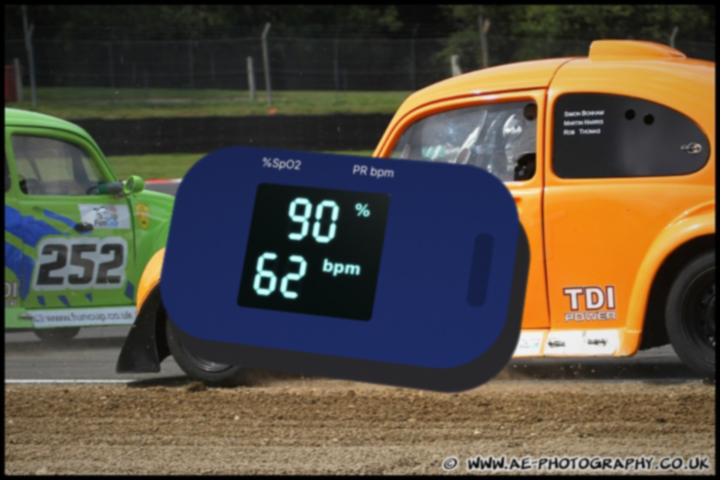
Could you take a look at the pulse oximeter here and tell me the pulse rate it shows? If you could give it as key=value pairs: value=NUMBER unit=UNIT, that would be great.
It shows value=62 unit=bpm
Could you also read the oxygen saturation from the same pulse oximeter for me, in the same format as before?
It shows value=90 unit=%
